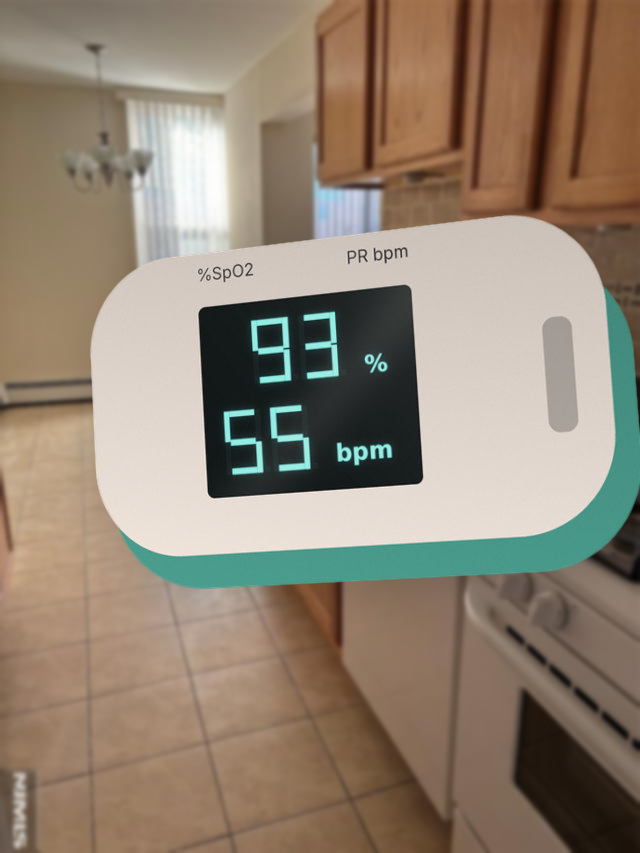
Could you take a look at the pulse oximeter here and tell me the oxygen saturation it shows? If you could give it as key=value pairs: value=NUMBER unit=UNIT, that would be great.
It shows value=93 unit=%
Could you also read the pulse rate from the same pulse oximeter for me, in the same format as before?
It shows value=55 unit=bpm
